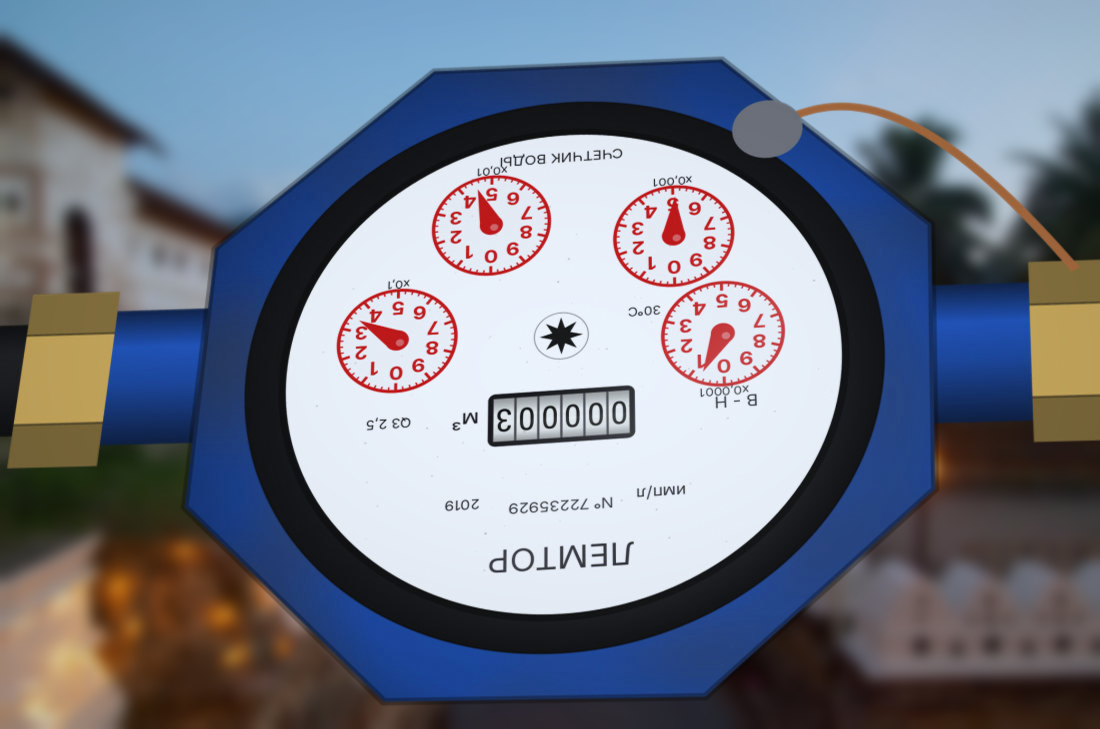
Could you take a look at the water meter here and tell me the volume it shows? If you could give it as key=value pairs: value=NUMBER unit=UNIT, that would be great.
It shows value=3.3450 unit=m³
